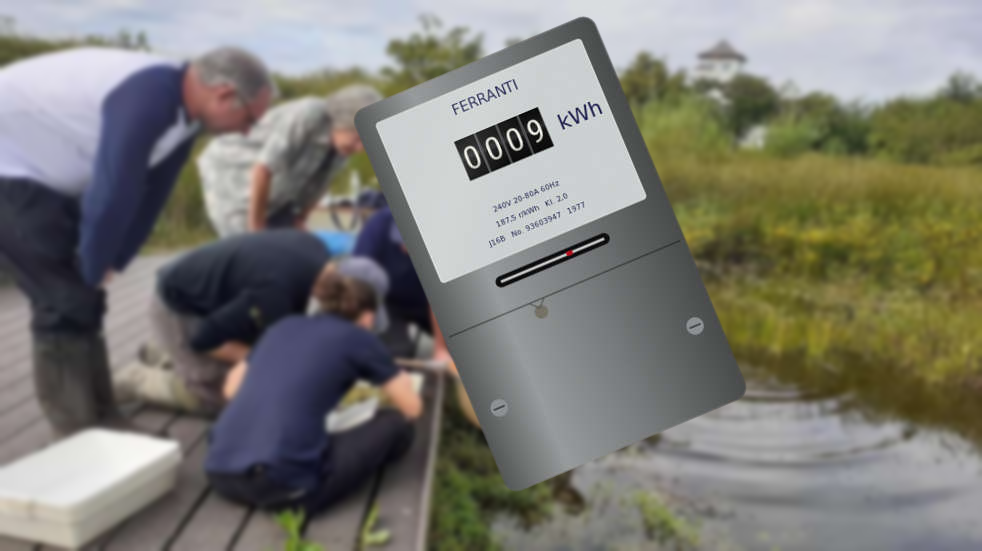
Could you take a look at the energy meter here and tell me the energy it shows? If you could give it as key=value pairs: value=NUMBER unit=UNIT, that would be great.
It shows value=9 unit=kWh
